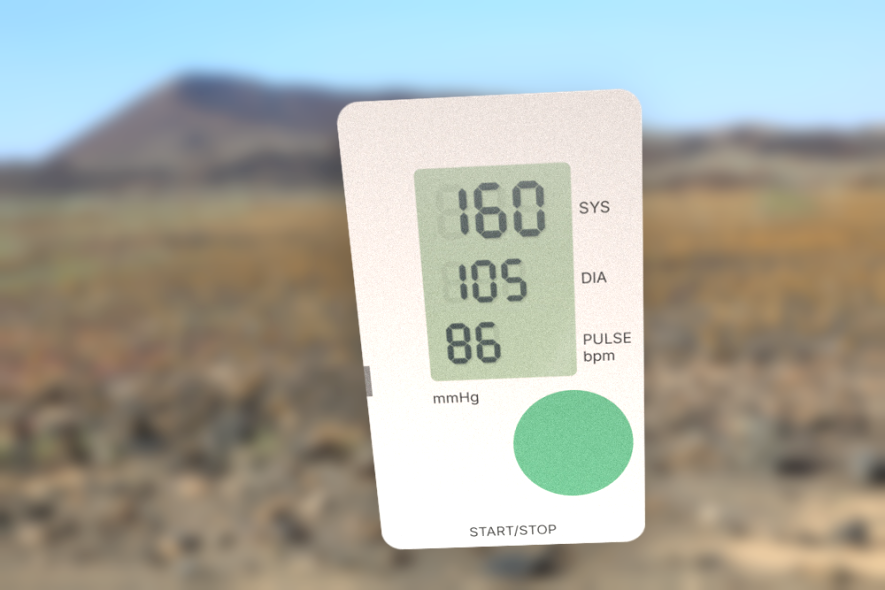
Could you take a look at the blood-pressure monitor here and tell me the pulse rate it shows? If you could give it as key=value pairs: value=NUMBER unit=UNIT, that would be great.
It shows value=86 unit=bpm
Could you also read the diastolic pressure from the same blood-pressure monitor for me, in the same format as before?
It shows value=105 unit=mmHg
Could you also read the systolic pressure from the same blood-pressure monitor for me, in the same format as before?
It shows value=160 unit=mmHg
